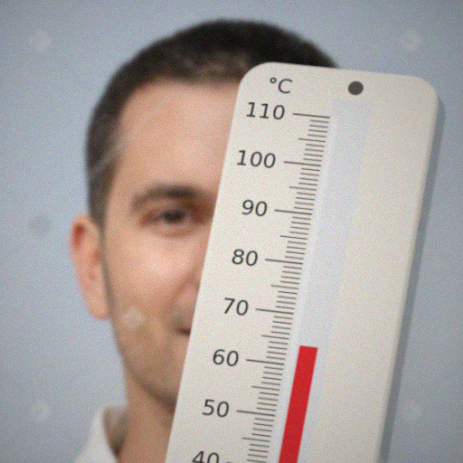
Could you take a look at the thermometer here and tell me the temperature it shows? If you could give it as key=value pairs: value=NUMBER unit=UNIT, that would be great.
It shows value=64 unit=°C
